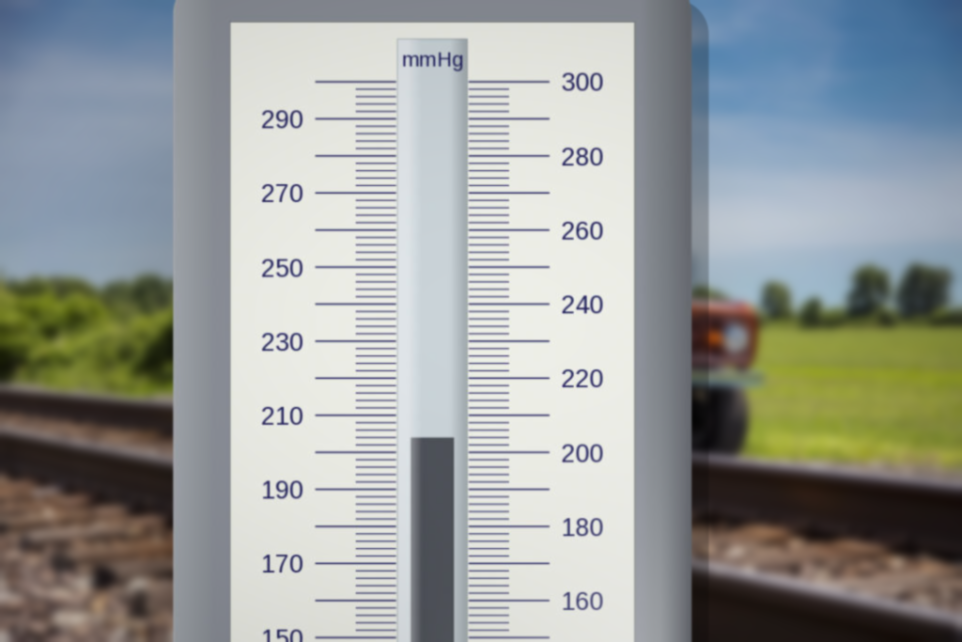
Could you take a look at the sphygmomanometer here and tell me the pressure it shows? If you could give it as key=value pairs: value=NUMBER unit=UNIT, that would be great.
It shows value=204 unit=mmHg
